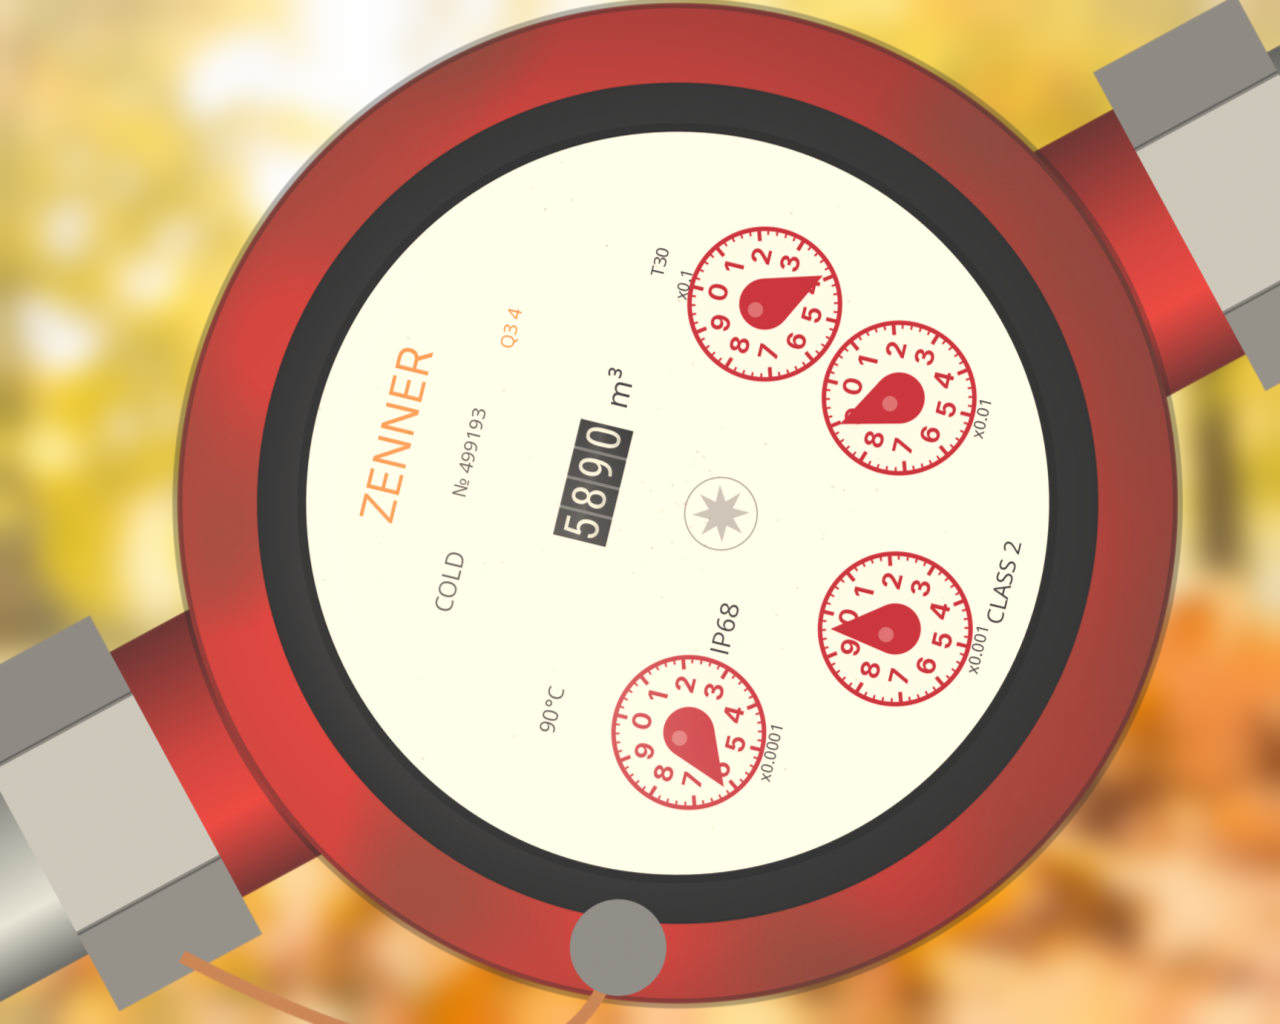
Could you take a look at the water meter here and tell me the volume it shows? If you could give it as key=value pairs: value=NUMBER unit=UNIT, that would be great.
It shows value=5890.3896 unit=m³
